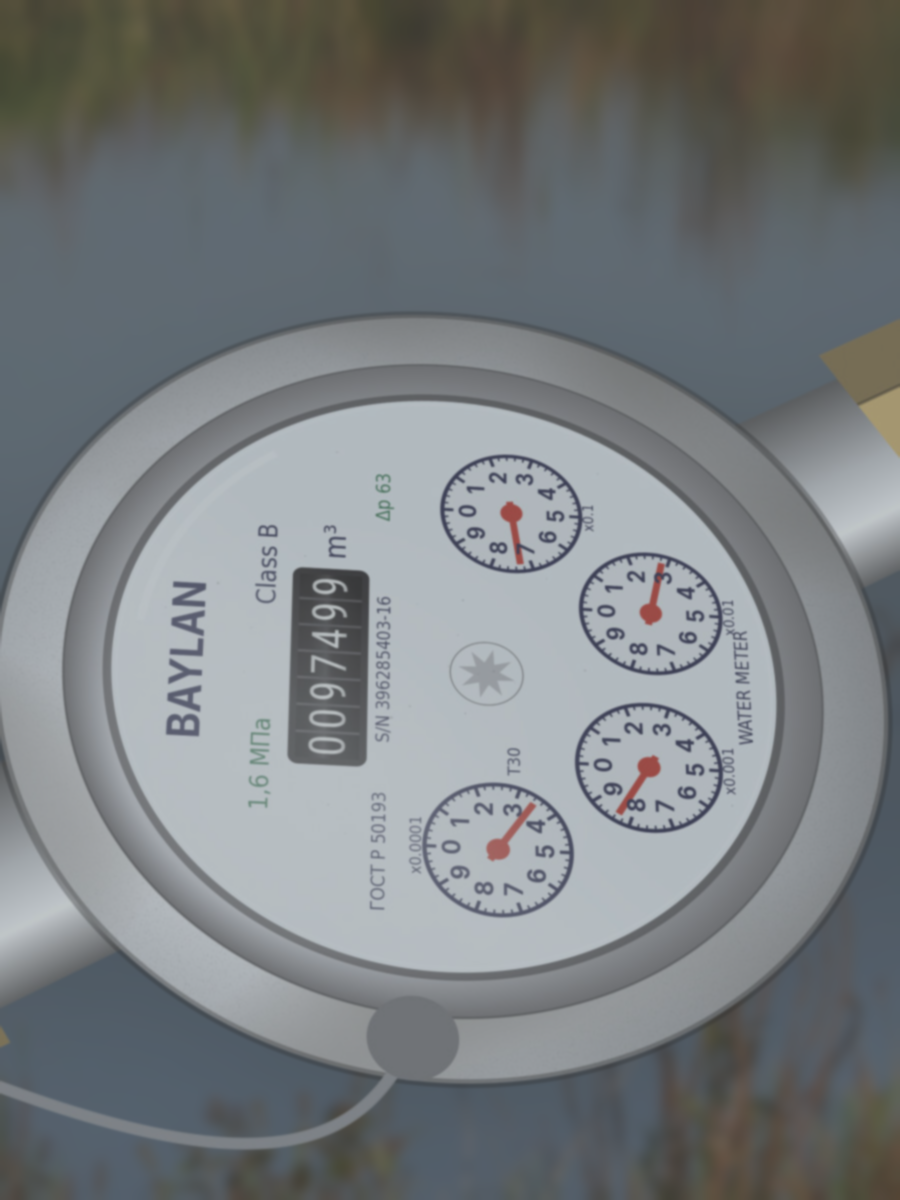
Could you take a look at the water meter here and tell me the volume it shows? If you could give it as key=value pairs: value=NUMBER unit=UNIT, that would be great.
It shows value=97499.7283 unit=m³
